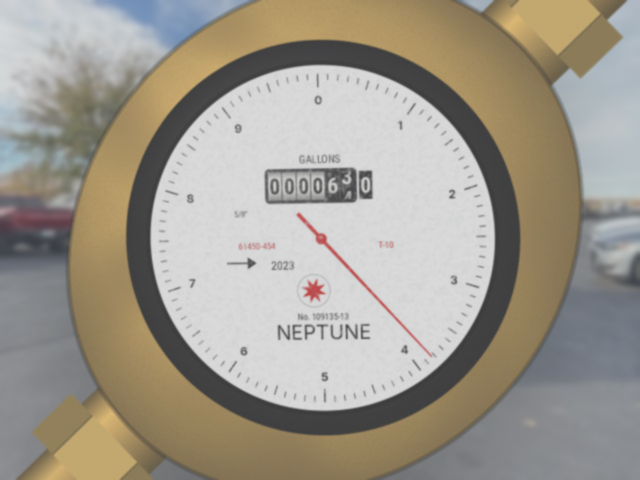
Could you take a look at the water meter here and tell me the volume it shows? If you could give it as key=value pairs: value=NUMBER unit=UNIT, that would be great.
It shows value=633.8 unit=gal
